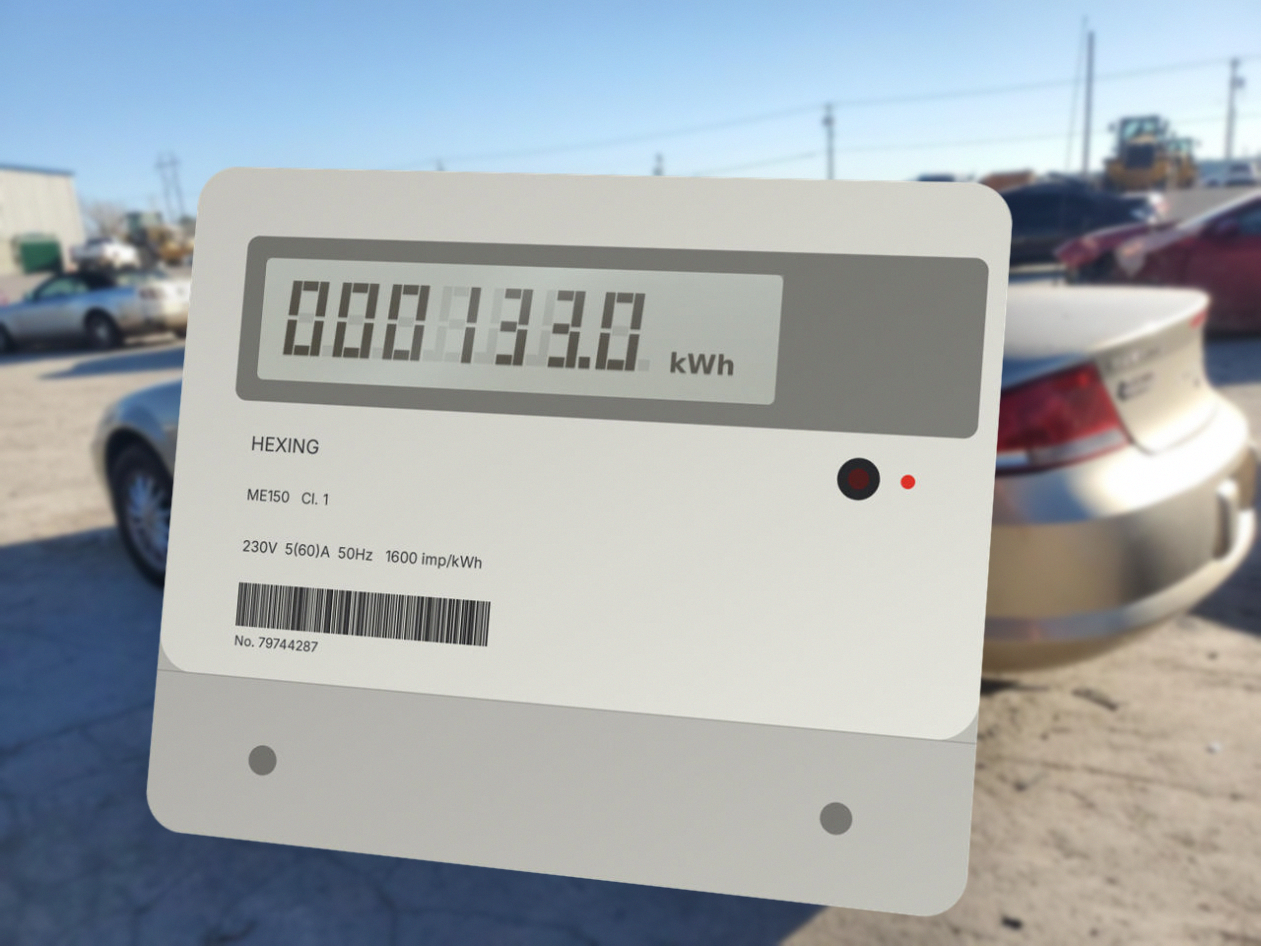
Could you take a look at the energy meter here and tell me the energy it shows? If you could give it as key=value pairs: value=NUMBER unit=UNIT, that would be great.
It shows value=133.0 unit=kWh
